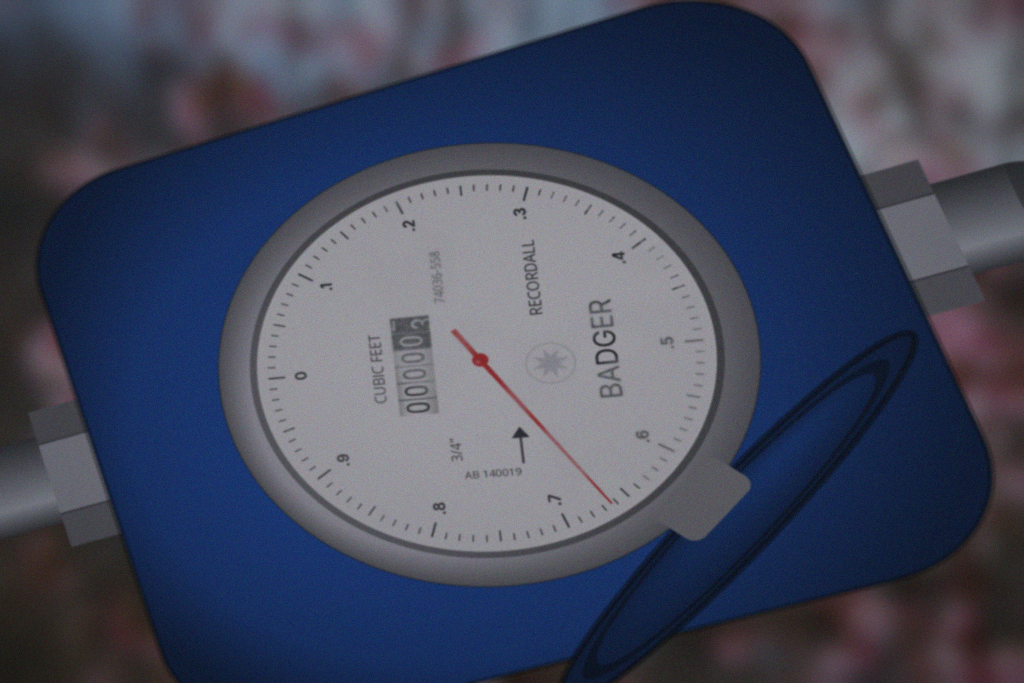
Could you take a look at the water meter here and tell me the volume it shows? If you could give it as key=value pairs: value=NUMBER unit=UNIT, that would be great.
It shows value=2.66 unit=ft³
